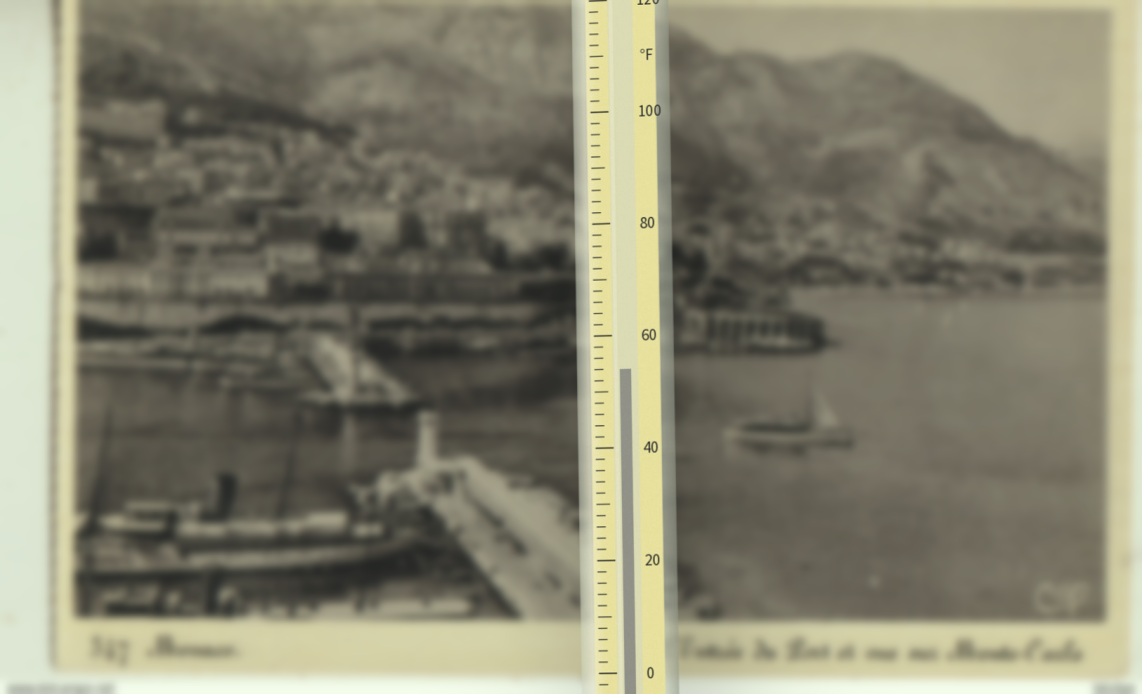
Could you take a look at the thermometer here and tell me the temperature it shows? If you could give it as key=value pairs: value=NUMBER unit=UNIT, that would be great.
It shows value=54 unit=°F
